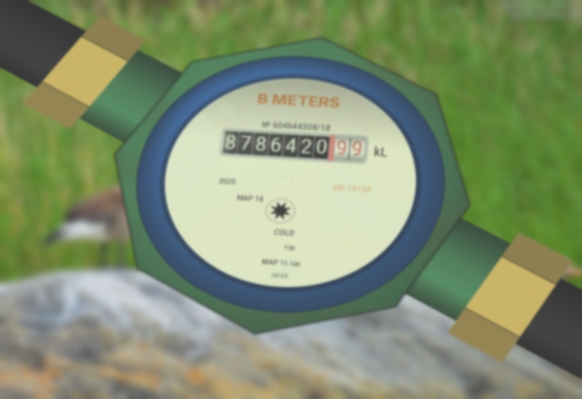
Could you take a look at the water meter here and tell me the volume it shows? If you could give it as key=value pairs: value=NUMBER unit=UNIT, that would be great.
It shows value=8786420.99 unit=kL
